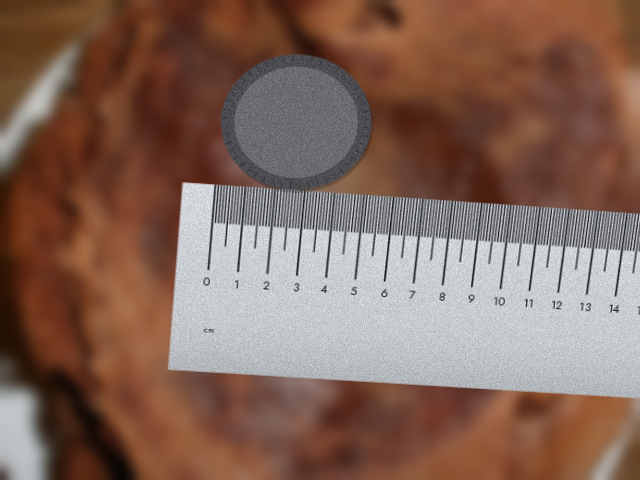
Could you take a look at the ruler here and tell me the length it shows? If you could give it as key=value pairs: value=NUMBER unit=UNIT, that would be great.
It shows value=5 unit=cm
